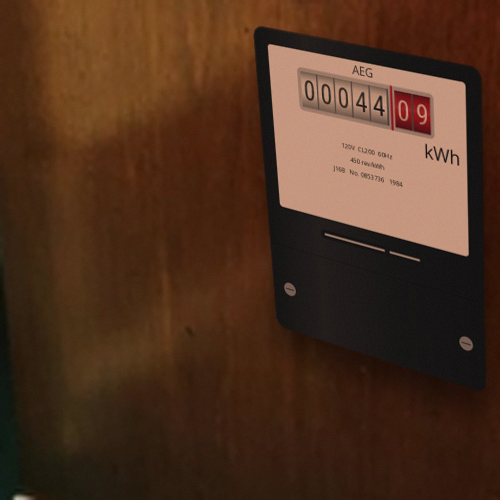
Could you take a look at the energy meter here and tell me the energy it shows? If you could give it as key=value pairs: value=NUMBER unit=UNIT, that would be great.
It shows value=44.09 unit=kWh
